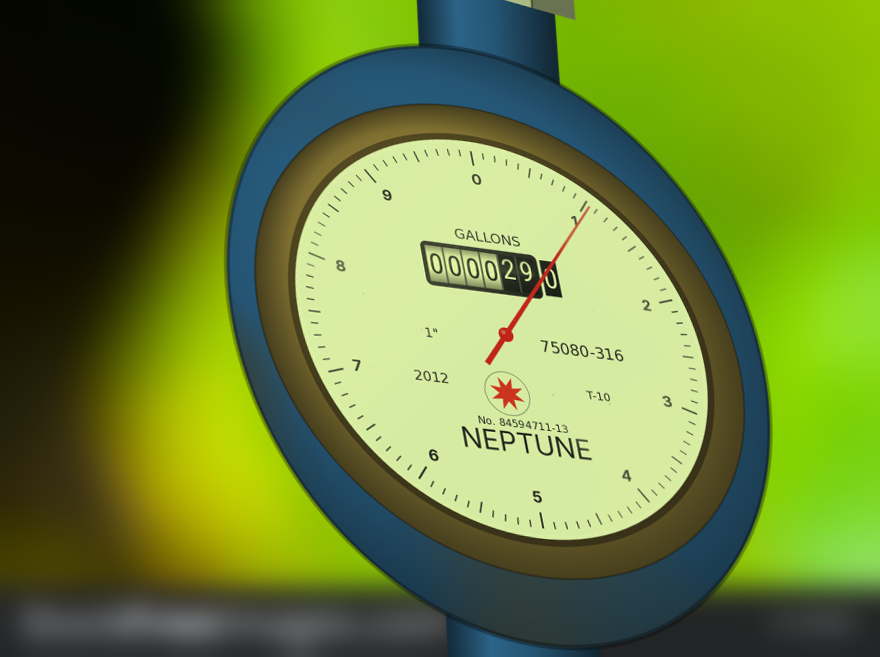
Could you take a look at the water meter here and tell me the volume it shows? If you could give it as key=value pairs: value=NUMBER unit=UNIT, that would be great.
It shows value=291.0 unit=gal
